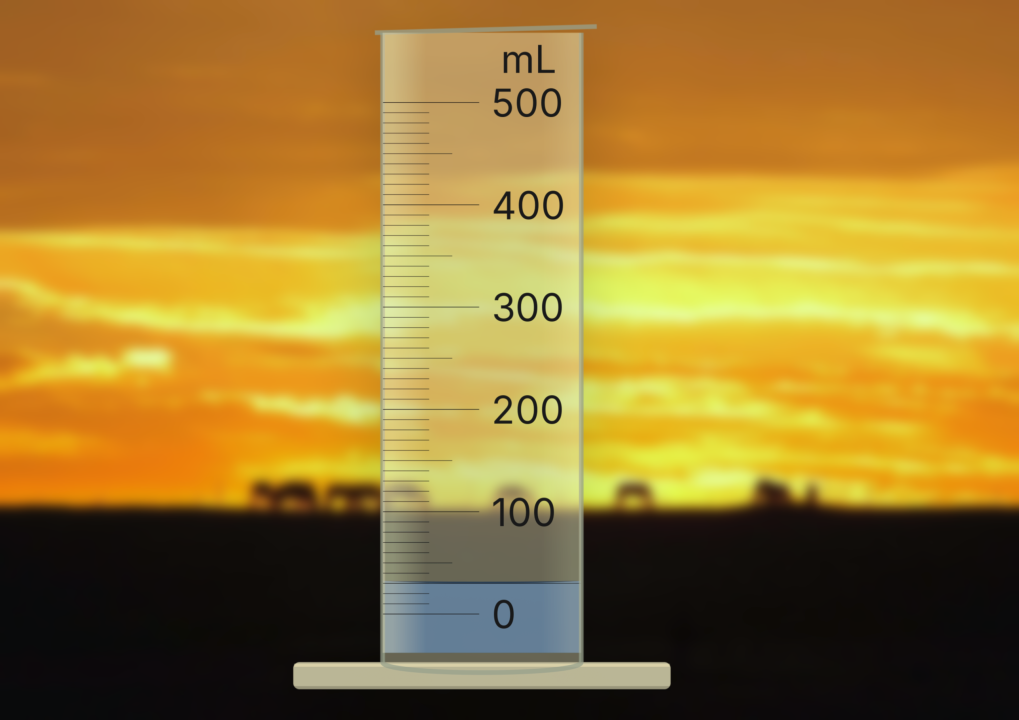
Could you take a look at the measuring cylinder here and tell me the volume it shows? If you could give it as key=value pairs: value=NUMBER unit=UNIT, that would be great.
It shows value=30 unit=mL
